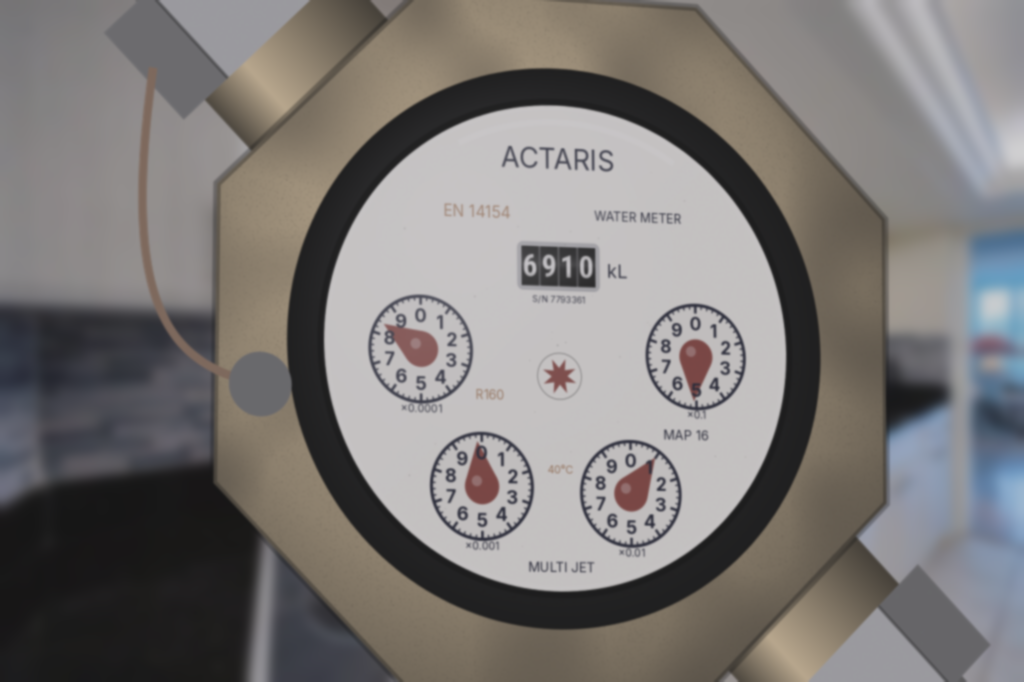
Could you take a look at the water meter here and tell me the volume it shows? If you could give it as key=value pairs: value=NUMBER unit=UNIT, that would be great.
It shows value=6910.5098 unit=kL
